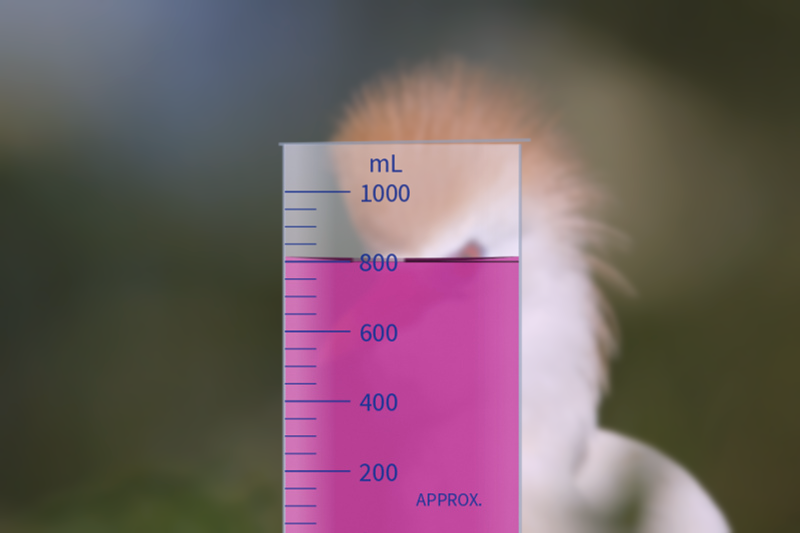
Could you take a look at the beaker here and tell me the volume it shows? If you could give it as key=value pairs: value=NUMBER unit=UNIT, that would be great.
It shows value=800 unit=mL
